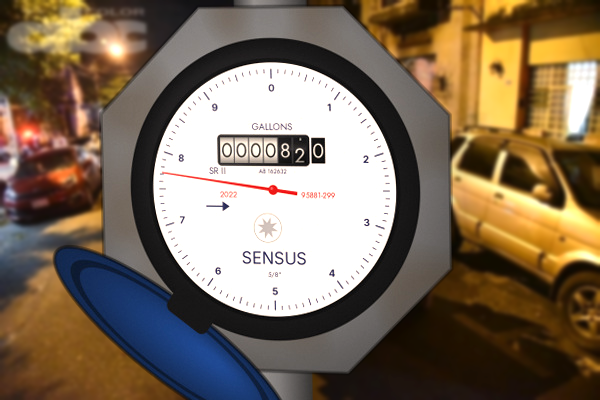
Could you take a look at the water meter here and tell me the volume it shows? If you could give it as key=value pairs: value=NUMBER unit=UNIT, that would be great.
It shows value=817.7 unit=gal
